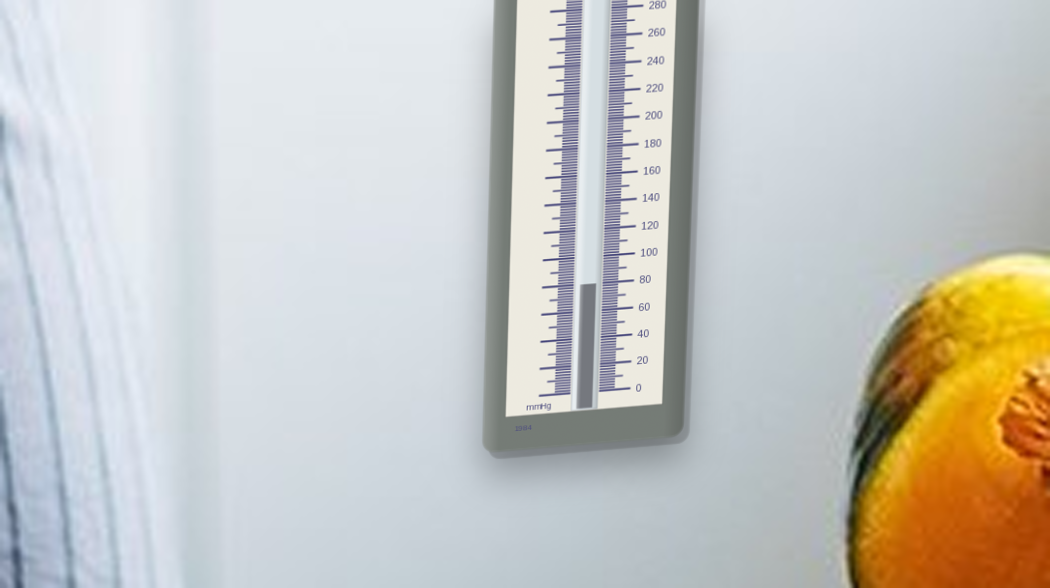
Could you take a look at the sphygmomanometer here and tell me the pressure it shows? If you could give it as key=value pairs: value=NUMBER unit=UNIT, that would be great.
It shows value=80 unit=mmHg
